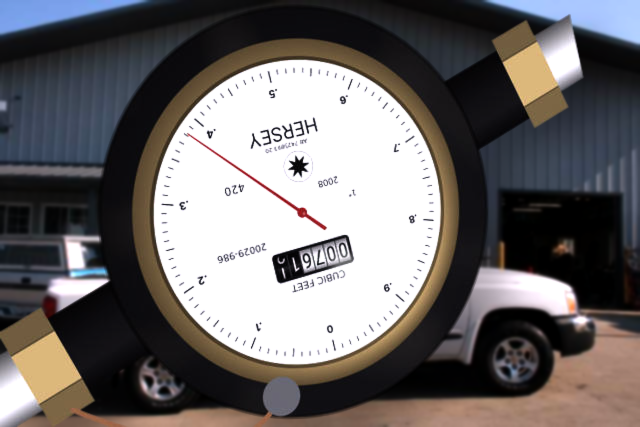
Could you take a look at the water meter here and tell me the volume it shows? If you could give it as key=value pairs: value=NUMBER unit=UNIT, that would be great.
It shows value=7611.38 unit=ft³
